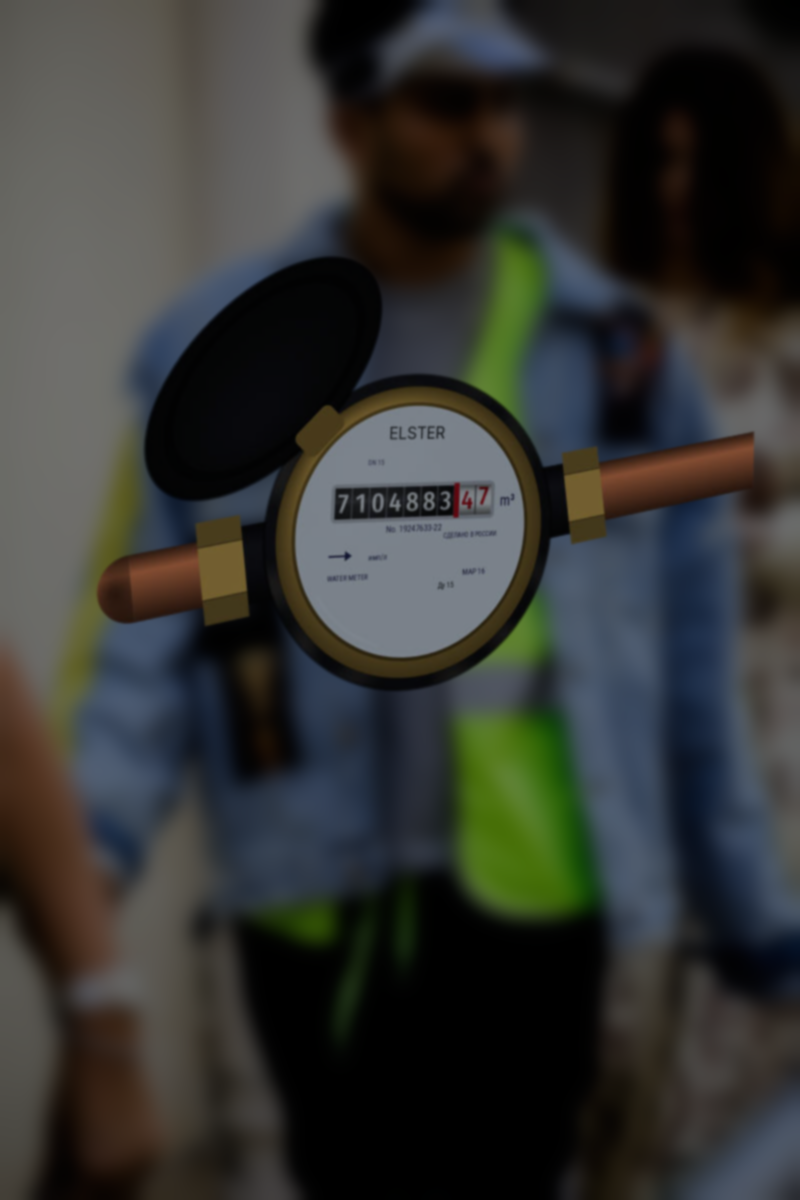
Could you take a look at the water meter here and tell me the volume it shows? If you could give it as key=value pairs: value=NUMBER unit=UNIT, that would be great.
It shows value=7104883.47 unit=m³
